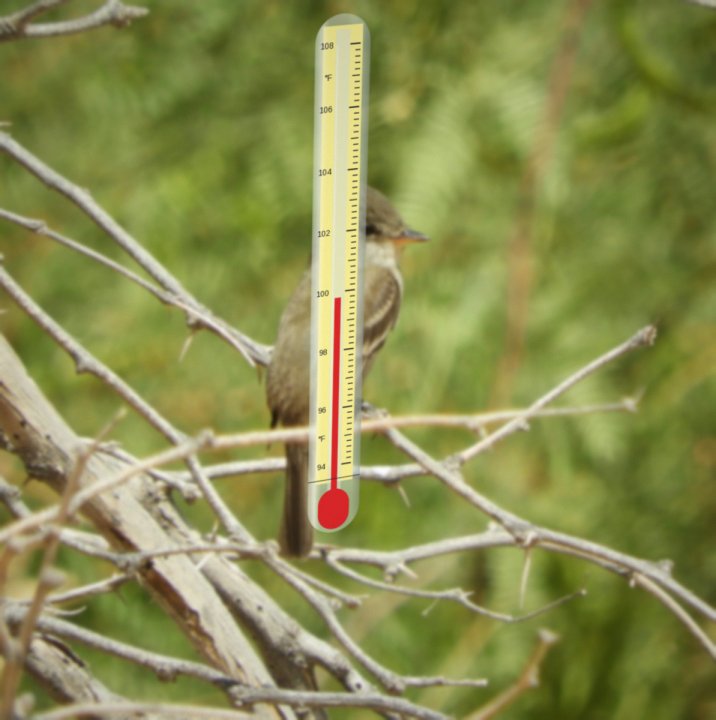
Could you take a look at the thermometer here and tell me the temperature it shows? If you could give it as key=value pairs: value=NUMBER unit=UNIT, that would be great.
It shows value=99.8 unit=°F
